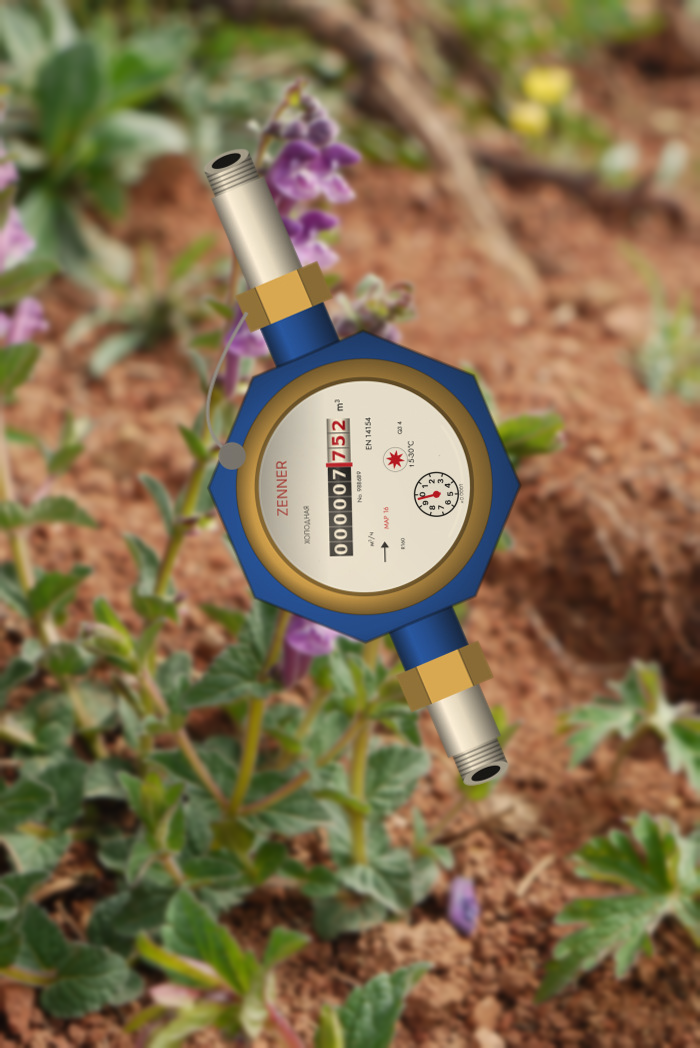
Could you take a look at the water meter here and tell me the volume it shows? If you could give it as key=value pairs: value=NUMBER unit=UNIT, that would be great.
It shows value=7.7519 unit=m³
